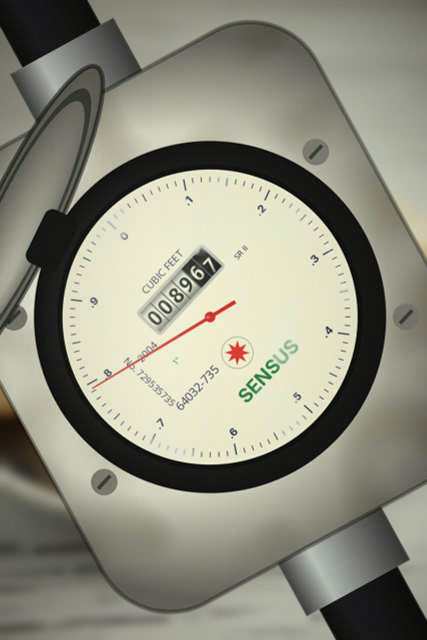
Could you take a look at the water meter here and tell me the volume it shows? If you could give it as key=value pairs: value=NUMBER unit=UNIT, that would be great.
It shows value=8966.79 unit=ft³
